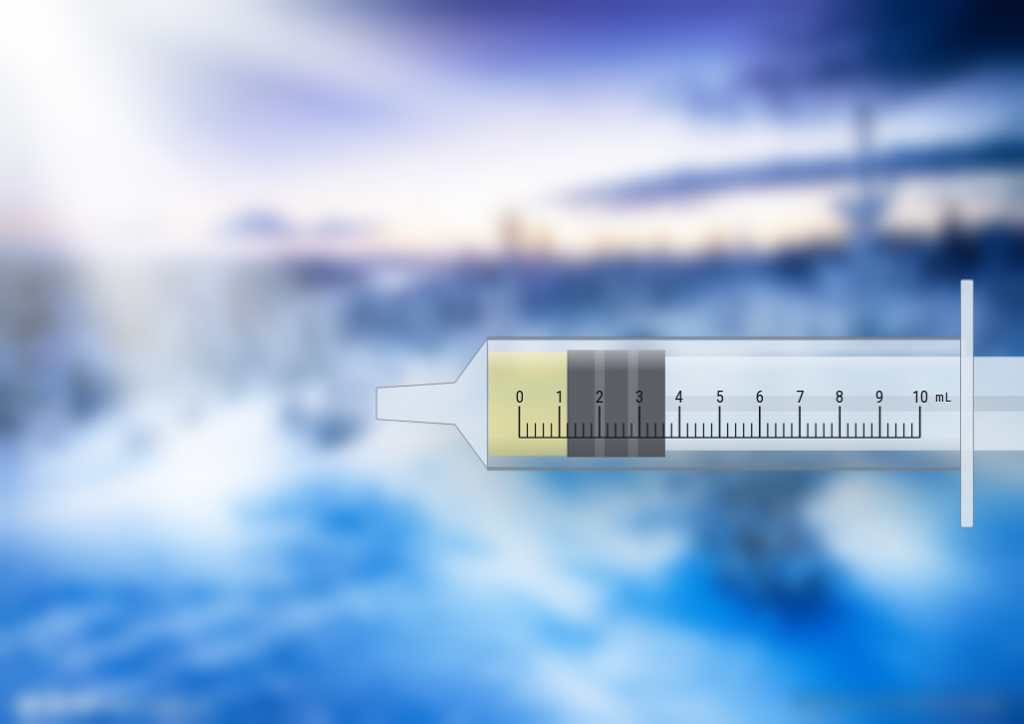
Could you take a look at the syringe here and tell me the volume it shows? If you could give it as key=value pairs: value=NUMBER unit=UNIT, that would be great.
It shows value=1.2 unit=mL
